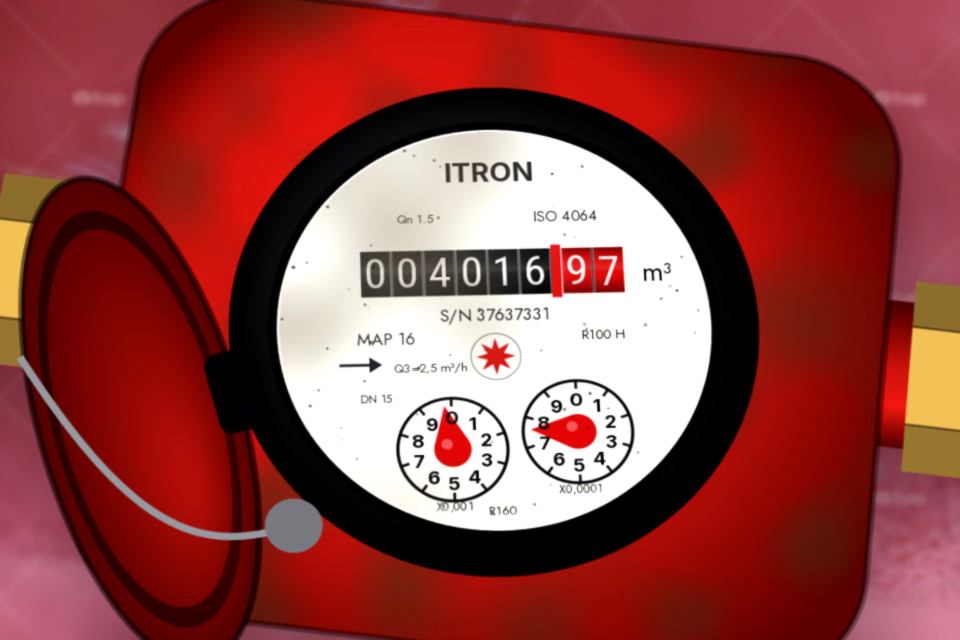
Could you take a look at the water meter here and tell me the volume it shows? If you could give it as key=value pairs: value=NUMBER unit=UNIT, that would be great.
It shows value=4016.9697 unit=m³
